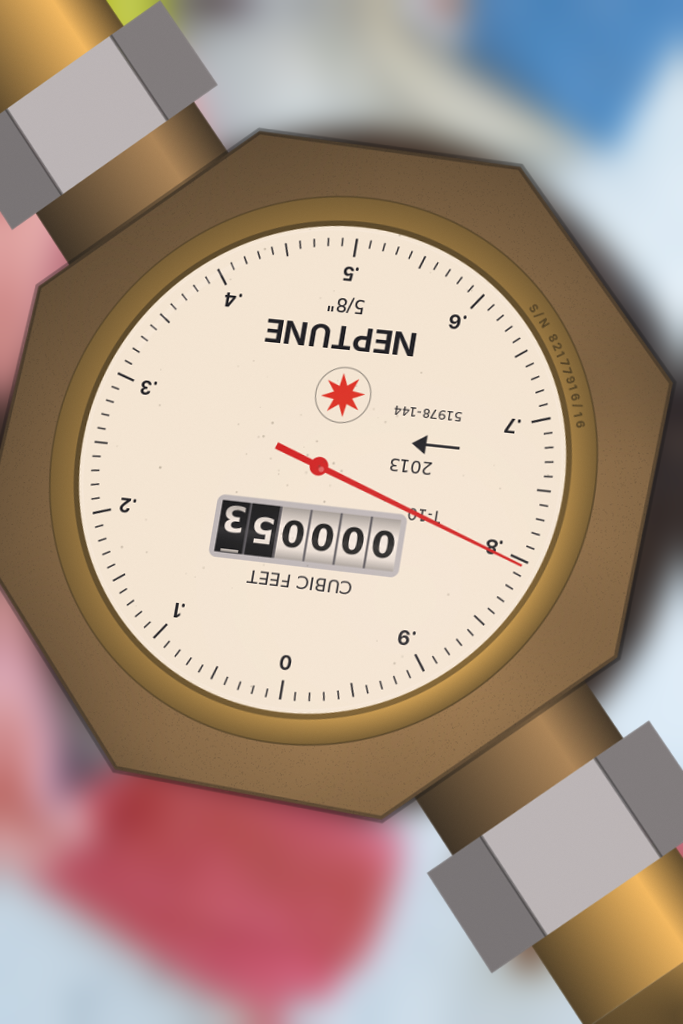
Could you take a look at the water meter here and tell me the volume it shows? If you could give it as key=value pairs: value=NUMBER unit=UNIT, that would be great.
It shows value=52.80 unit=ft³
